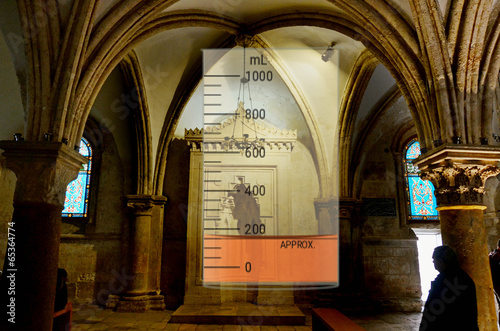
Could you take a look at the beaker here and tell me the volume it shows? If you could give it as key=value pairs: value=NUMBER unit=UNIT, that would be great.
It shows value=150 unit=mL
